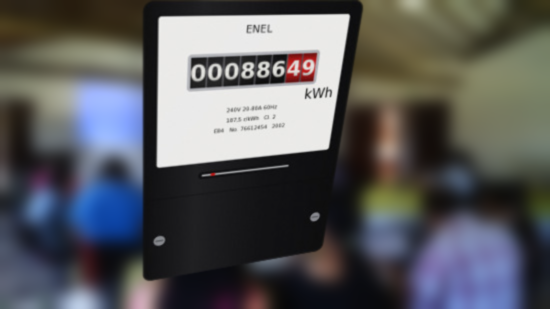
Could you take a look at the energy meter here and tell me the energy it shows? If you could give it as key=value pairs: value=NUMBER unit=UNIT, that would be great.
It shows value=886.49 unit=kWh
